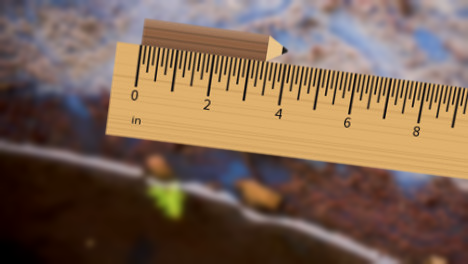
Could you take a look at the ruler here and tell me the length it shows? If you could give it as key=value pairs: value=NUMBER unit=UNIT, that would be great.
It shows value=4 unit=in
